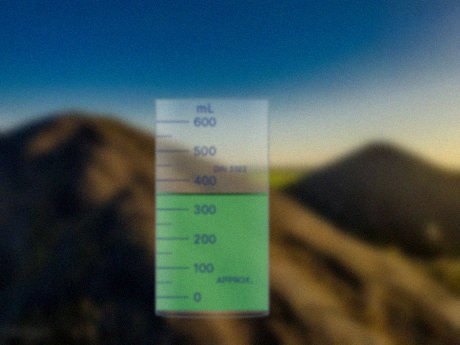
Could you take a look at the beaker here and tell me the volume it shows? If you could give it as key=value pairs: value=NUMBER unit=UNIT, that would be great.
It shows value=350 unit=mL
